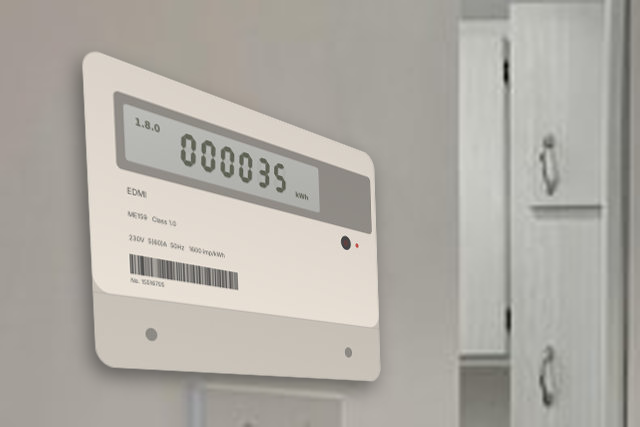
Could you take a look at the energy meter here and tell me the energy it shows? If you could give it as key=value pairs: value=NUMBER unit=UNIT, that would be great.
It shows value=35 unit=kWh
